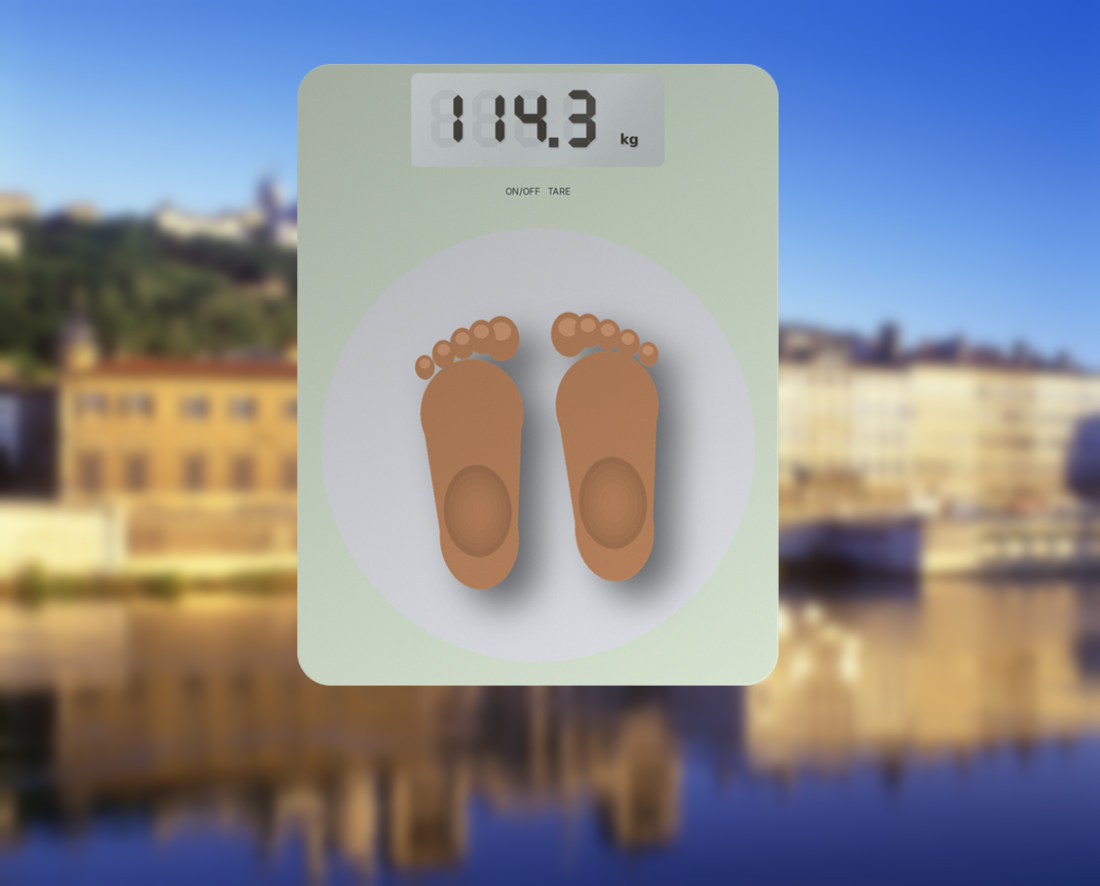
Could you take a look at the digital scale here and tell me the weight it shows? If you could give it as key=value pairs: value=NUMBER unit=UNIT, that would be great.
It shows value=114.3 unit=kg
